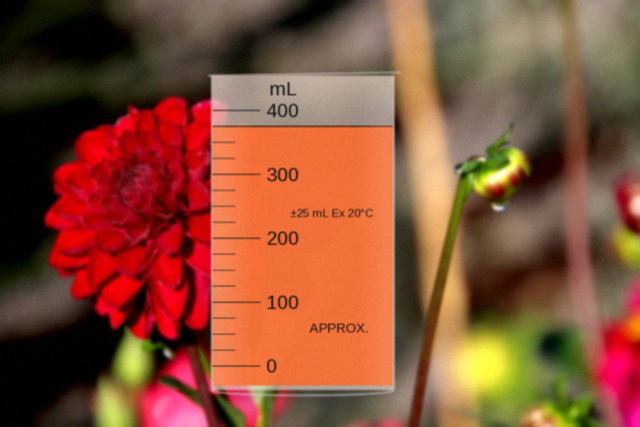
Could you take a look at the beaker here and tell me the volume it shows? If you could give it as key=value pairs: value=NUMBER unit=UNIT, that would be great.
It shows value=375 unit=mL
